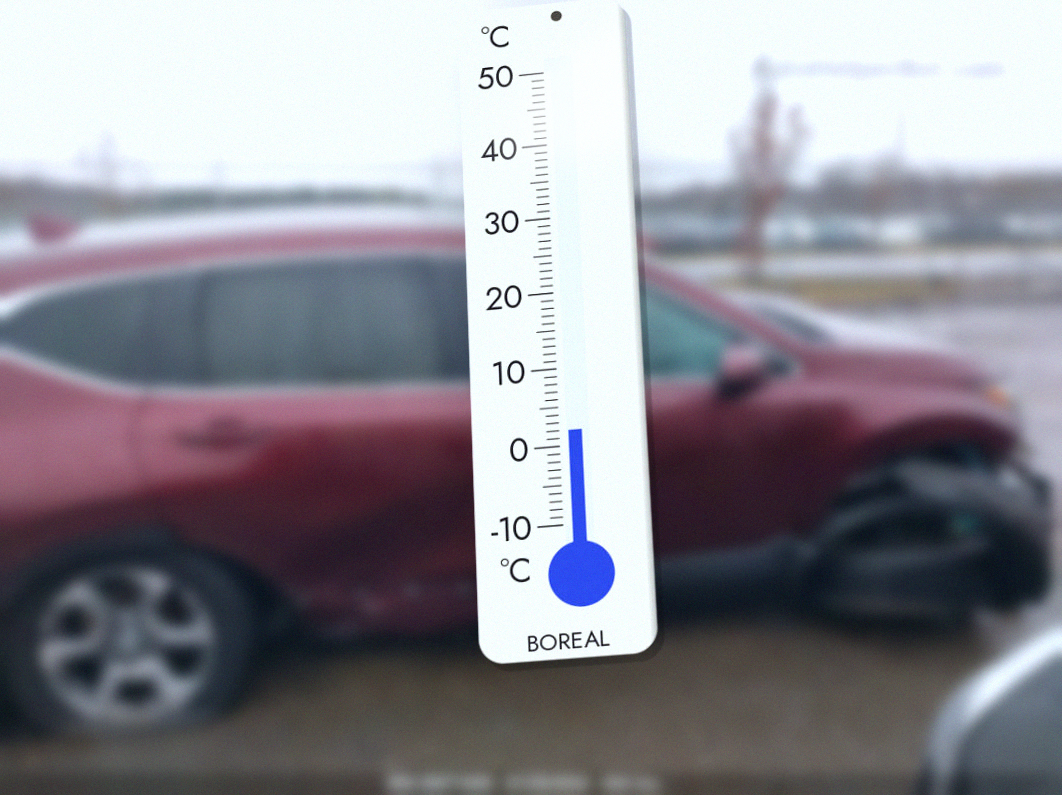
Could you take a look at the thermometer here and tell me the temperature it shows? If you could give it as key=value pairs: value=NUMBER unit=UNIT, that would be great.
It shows value=2 unit=°C
